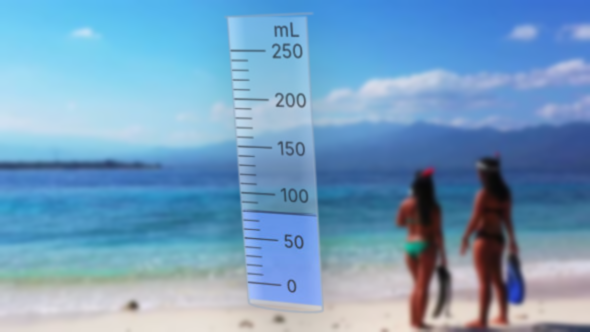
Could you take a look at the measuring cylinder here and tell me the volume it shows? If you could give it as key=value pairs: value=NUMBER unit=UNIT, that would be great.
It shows value=80 unit=mL
